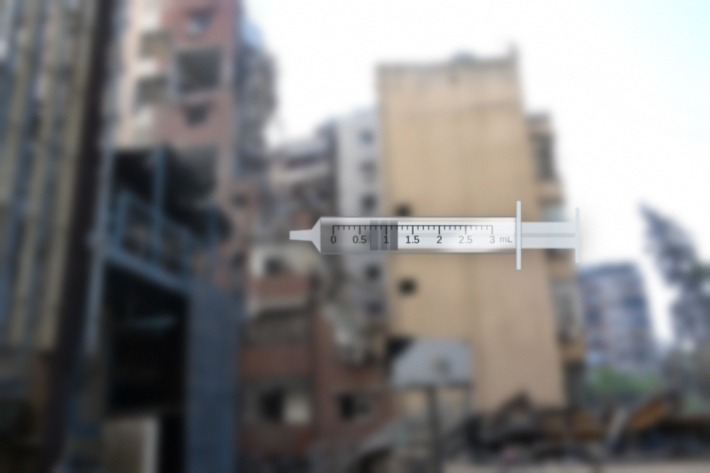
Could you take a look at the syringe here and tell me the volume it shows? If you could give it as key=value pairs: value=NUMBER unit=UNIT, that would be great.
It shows value=0.7 unit=mL
